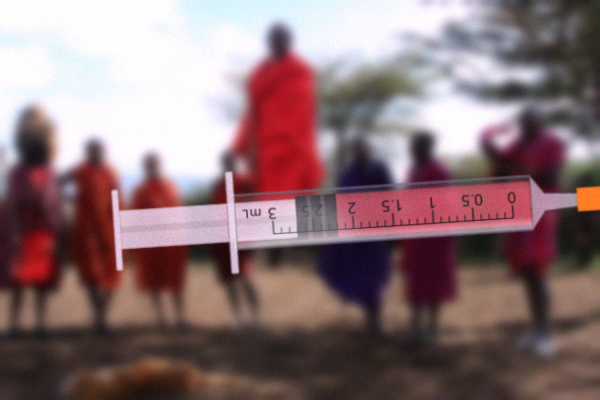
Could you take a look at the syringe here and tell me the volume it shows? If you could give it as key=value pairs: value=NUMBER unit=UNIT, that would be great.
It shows value=2.2 unit=mL
